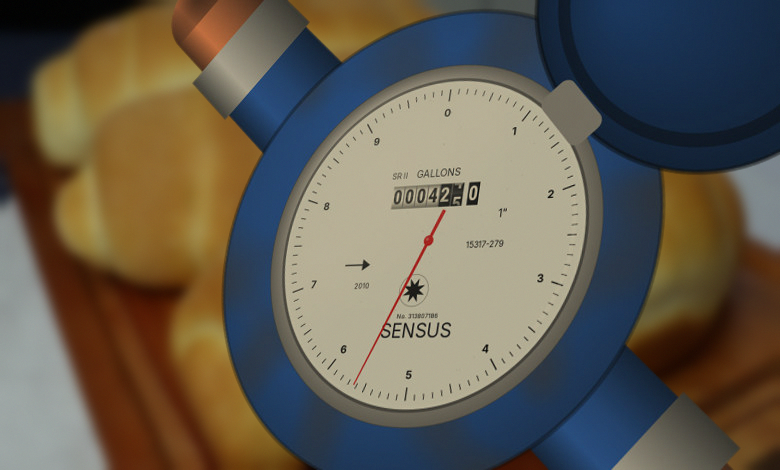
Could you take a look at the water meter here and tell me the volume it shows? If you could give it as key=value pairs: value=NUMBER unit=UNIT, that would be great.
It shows value=4245.6 unit=gal
